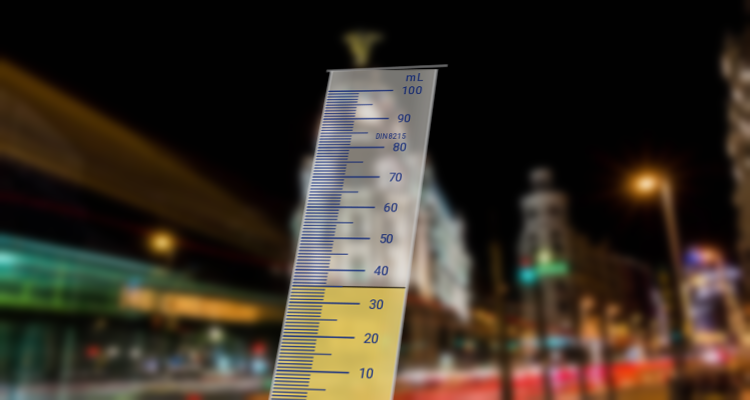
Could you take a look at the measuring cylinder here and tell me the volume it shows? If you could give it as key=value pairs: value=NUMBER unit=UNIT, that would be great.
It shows value=35 unit=mL
